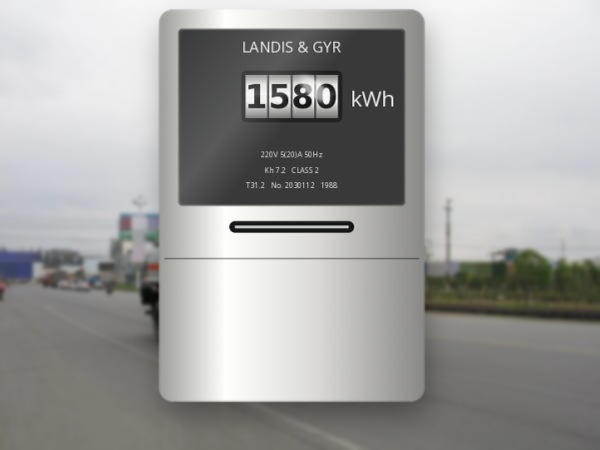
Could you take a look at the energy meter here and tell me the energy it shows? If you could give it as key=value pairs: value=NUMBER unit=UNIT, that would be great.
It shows value=1580 unit=kWh
